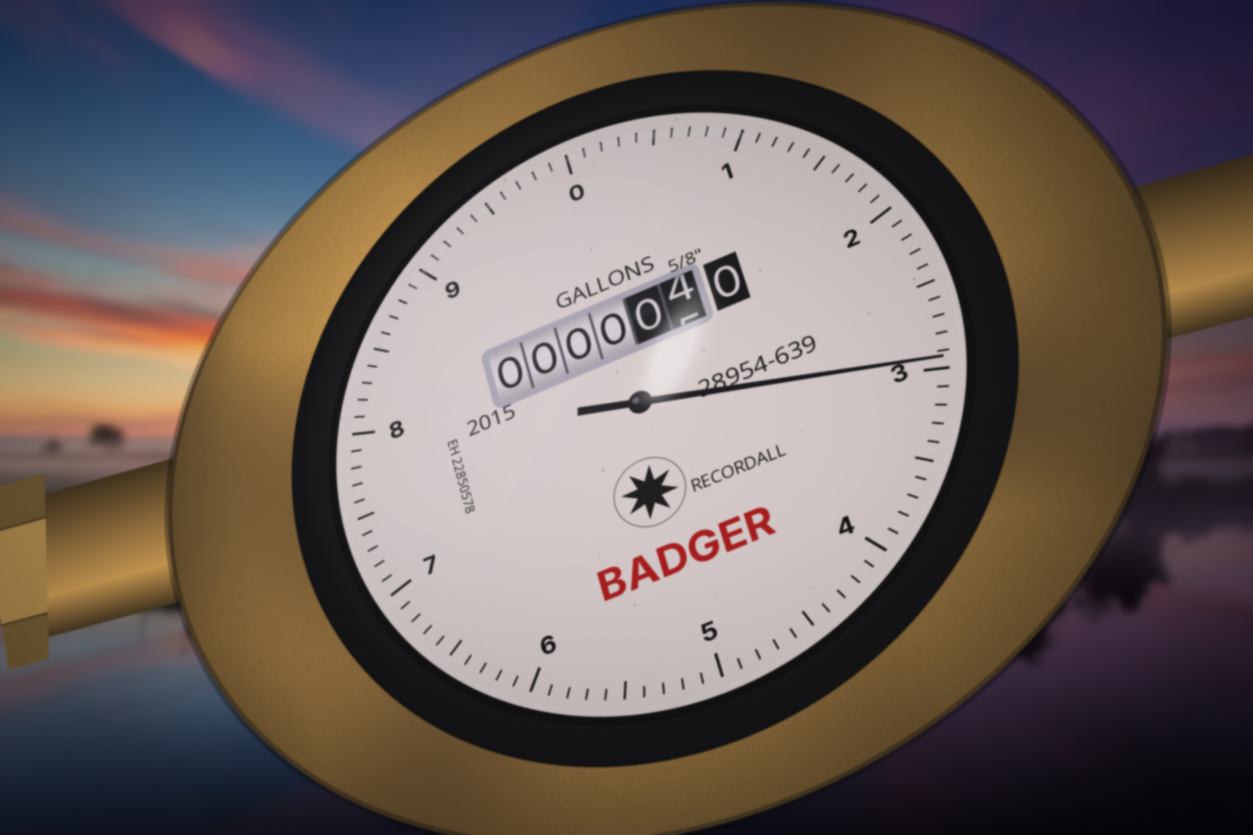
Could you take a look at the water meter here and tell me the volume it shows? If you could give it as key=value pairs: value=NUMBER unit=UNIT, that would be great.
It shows value=42.9 unit=gal
